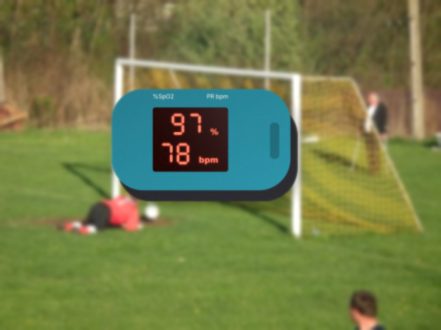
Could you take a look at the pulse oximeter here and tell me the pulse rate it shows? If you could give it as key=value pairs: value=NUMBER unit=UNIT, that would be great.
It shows value=78 unit=bpm
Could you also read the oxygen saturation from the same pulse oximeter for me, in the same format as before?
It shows value=97 unit=%
